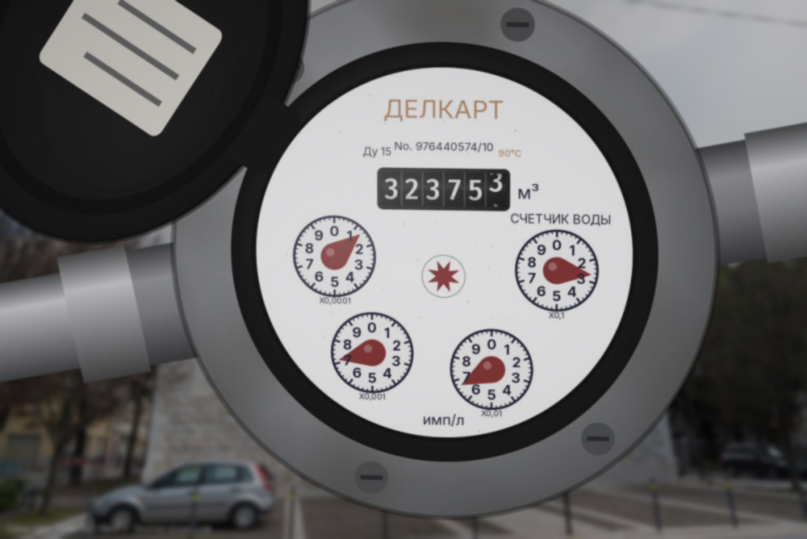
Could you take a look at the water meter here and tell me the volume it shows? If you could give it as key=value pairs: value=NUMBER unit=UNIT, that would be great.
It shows value=323753.2671 unit=m³
